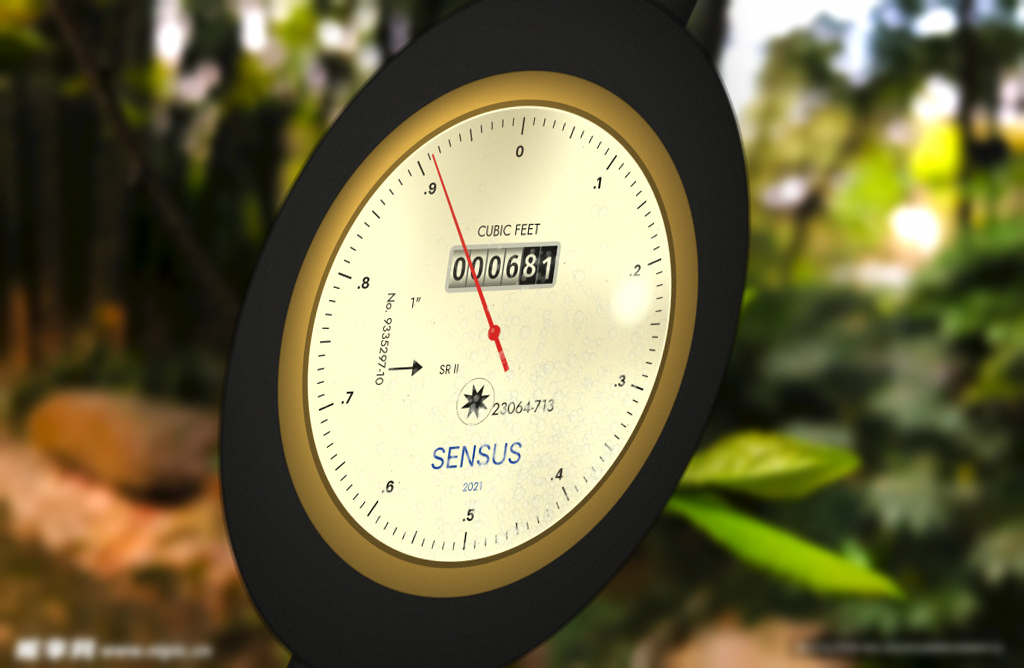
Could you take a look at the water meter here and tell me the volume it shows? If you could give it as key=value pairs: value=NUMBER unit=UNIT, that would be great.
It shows value=680.91 unit=ft³
